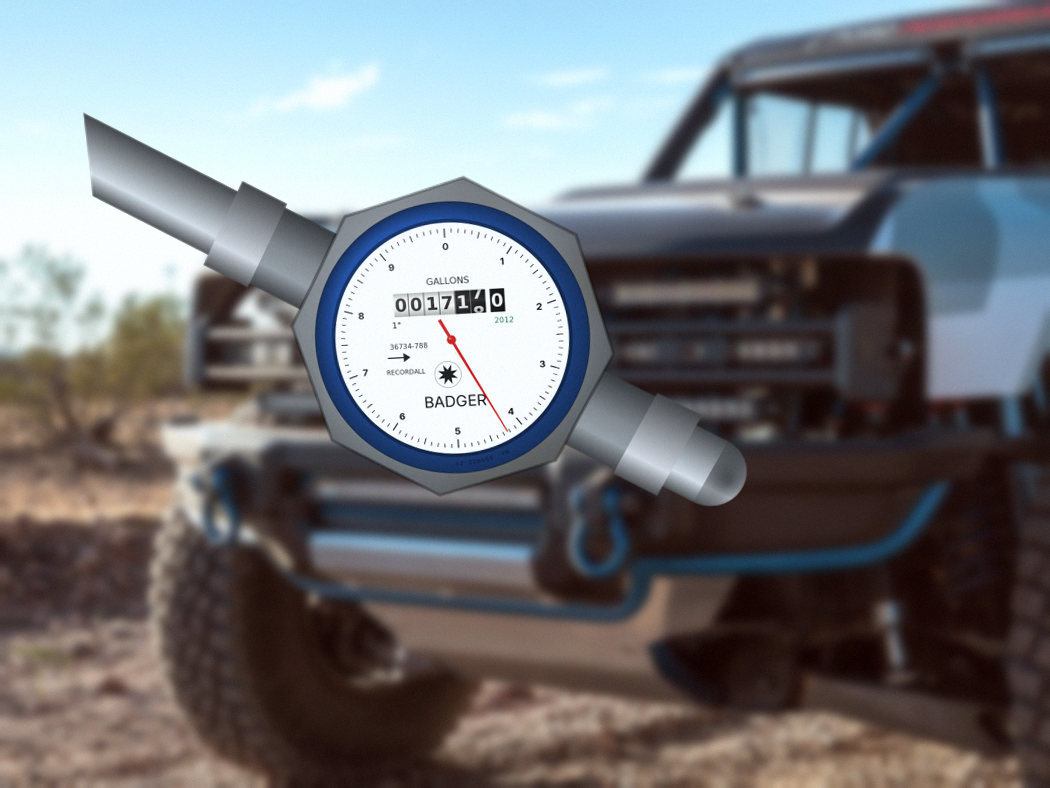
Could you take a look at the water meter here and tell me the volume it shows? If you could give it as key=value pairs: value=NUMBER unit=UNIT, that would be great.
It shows value=17174.2 unit=gal
